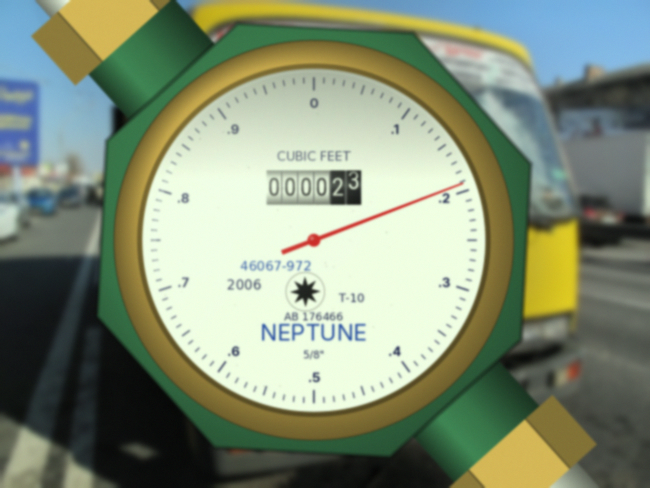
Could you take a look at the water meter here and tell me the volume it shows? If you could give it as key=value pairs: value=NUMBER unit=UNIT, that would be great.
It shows value=23.19 unit=ft³
